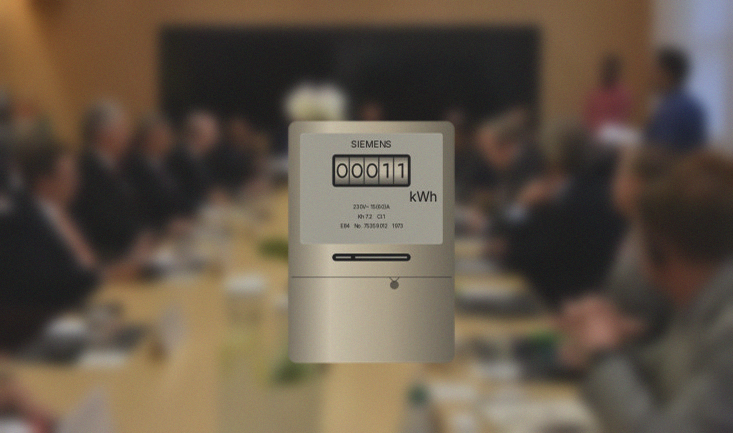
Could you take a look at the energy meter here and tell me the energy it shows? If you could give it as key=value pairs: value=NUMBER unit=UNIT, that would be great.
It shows value=11 unit=kWh
